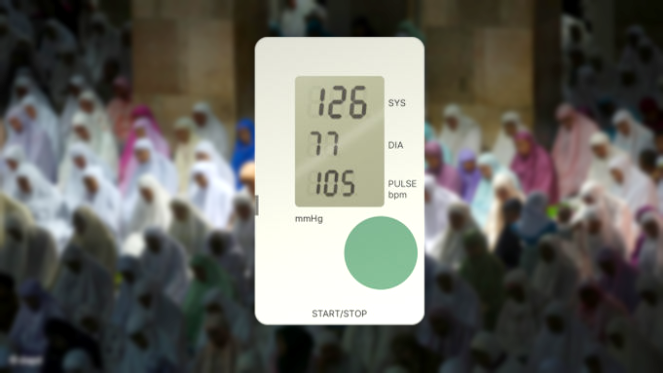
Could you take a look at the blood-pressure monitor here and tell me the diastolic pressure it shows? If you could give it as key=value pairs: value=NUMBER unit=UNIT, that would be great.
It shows value=77 unit=mmHg
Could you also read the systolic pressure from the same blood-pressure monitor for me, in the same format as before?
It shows value=126 unit=mmHg
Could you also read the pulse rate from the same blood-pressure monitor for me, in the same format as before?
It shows value=105 unit=bpm
